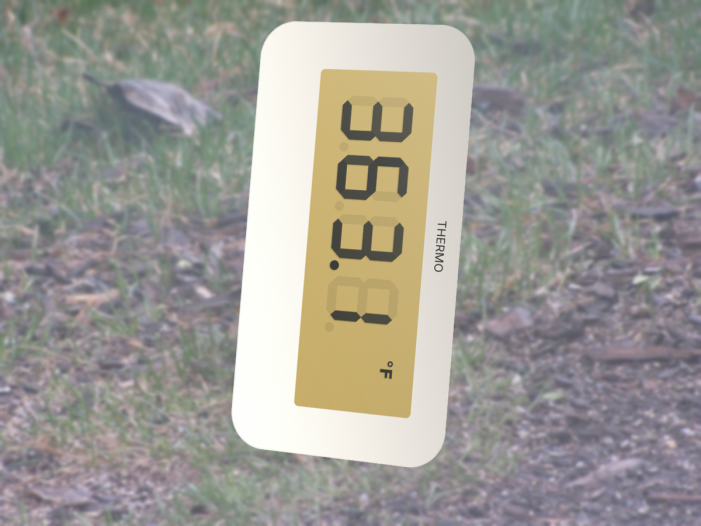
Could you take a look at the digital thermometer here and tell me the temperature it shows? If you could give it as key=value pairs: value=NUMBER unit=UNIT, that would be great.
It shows value=363.1 unit=°F
